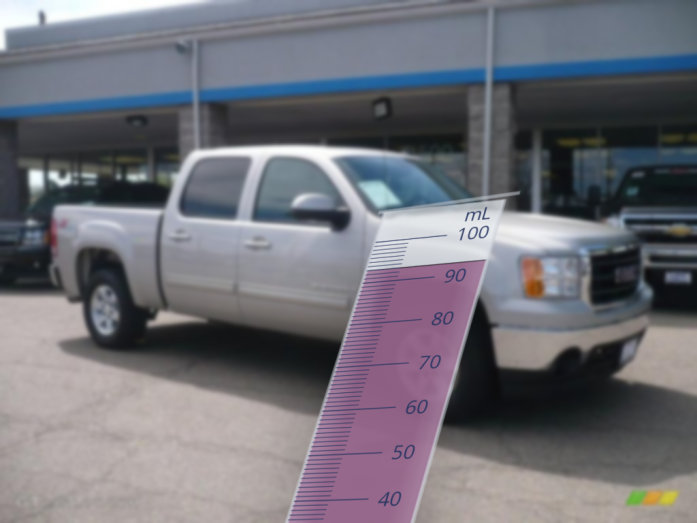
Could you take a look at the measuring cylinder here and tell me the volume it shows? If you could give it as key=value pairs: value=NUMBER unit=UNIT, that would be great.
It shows value=93 unit=mL
